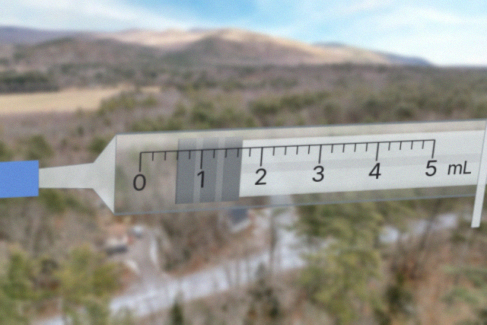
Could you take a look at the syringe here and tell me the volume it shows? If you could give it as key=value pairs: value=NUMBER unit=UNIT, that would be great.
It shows value=0.6 unit=mL
